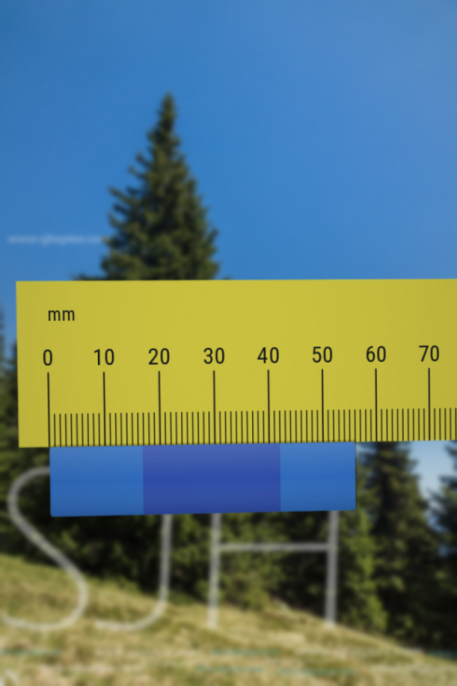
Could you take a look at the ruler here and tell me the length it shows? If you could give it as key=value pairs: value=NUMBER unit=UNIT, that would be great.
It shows value=56 unit=mm
